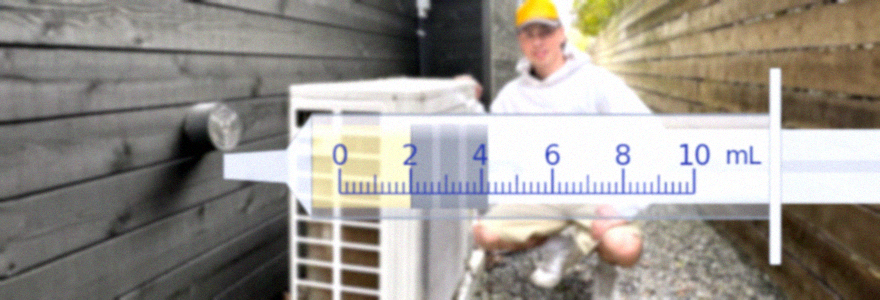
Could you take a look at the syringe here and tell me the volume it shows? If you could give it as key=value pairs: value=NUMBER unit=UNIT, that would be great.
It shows value=2 unit=mL
